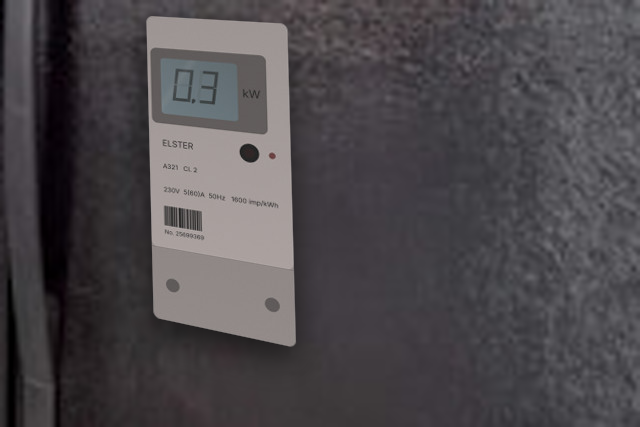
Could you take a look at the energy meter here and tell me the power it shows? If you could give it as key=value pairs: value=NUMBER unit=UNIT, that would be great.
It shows value=0.3 unit=kW
